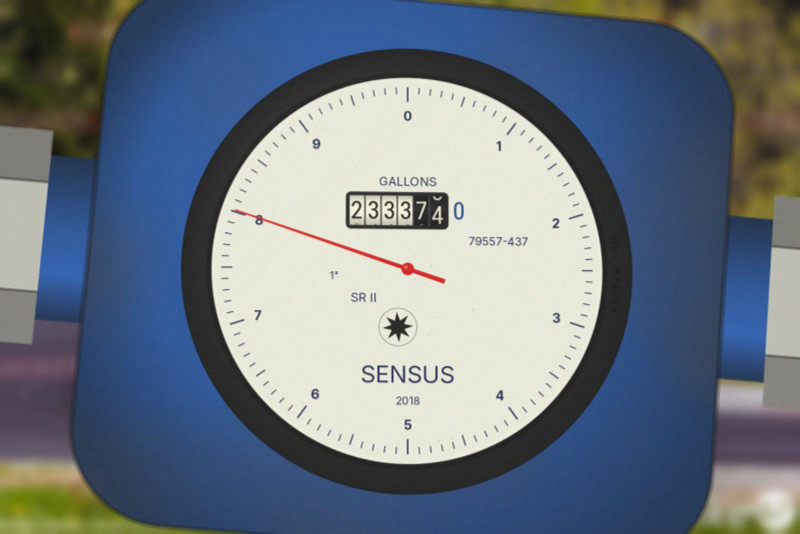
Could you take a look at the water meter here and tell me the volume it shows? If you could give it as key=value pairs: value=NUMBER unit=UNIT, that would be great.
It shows value=2333738.0 unit=gal
